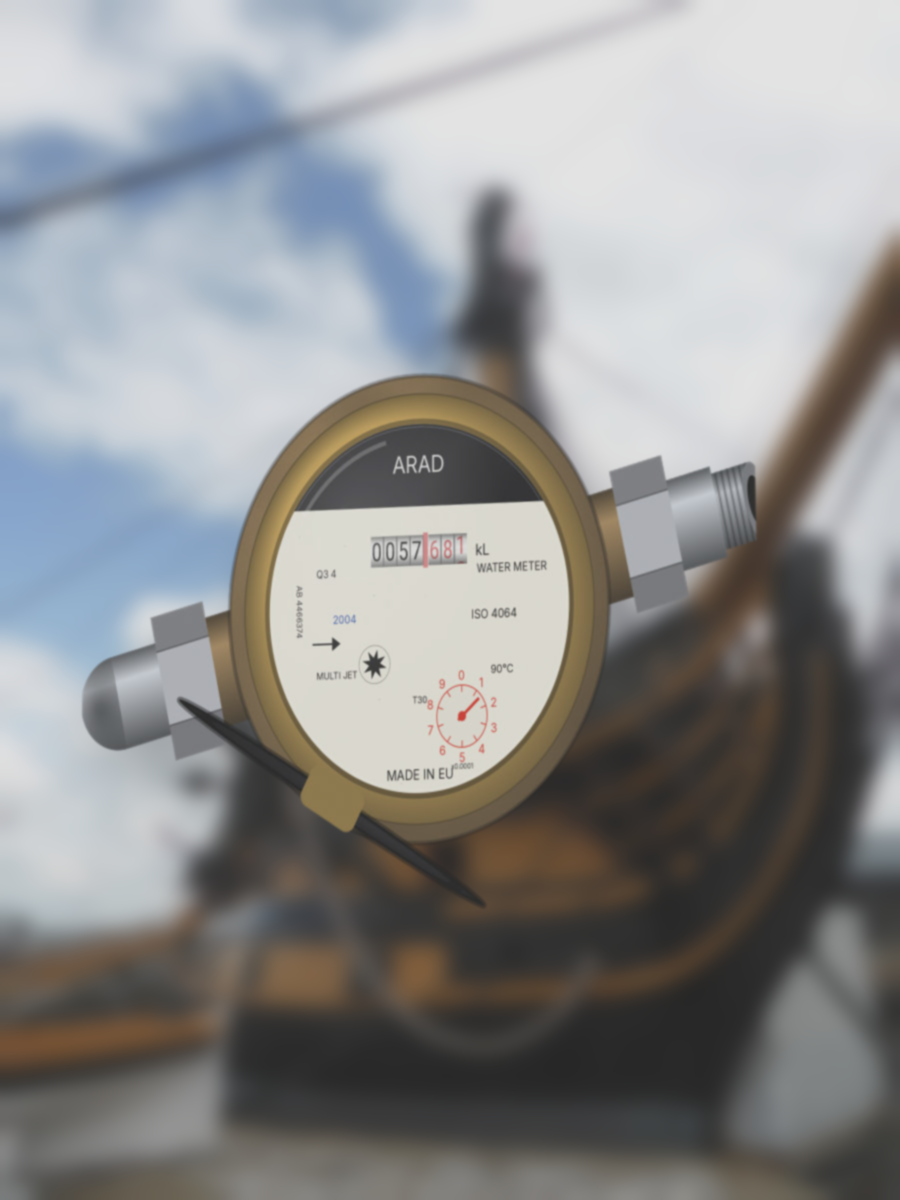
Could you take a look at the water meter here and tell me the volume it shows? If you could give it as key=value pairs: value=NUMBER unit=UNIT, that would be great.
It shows value=57.6811 unit=kL
